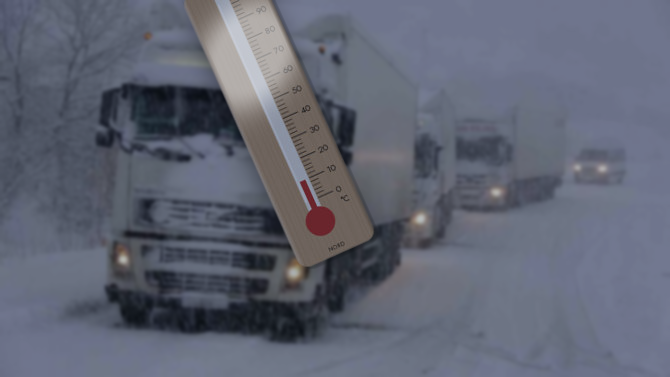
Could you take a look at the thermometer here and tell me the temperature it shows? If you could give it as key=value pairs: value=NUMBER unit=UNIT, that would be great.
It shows value=10 unit=°C
